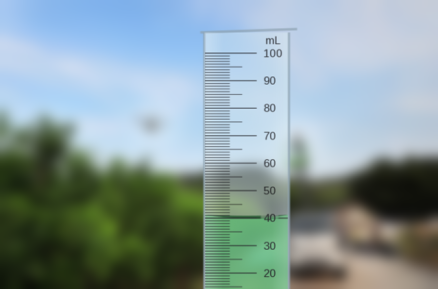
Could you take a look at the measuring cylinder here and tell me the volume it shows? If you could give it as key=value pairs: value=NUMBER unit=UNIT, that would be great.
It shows value=40 unit=mL
